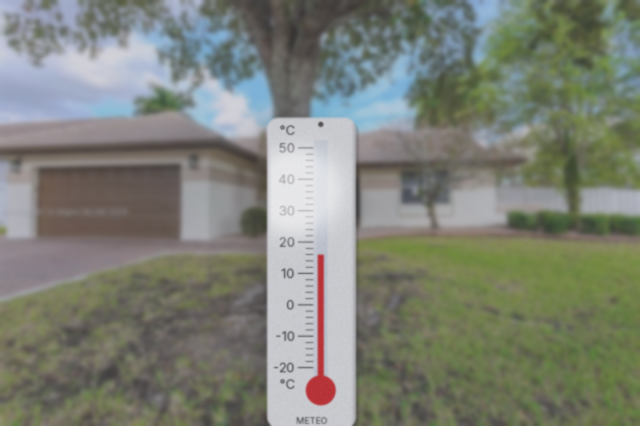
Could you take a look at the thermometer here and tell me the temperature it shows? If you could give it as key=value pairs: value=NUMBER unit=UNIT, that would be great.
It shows value=16 unit=°C
